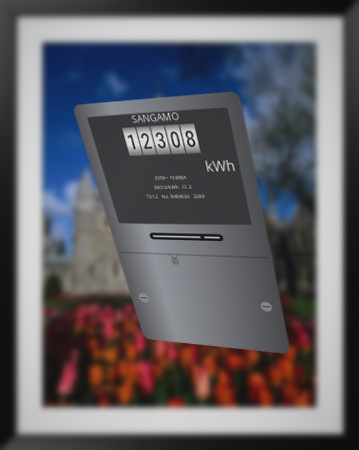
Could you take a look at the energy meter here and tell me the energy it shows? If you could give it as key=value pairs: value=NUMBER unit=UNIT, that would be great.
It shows value=12308 unit=kWh
